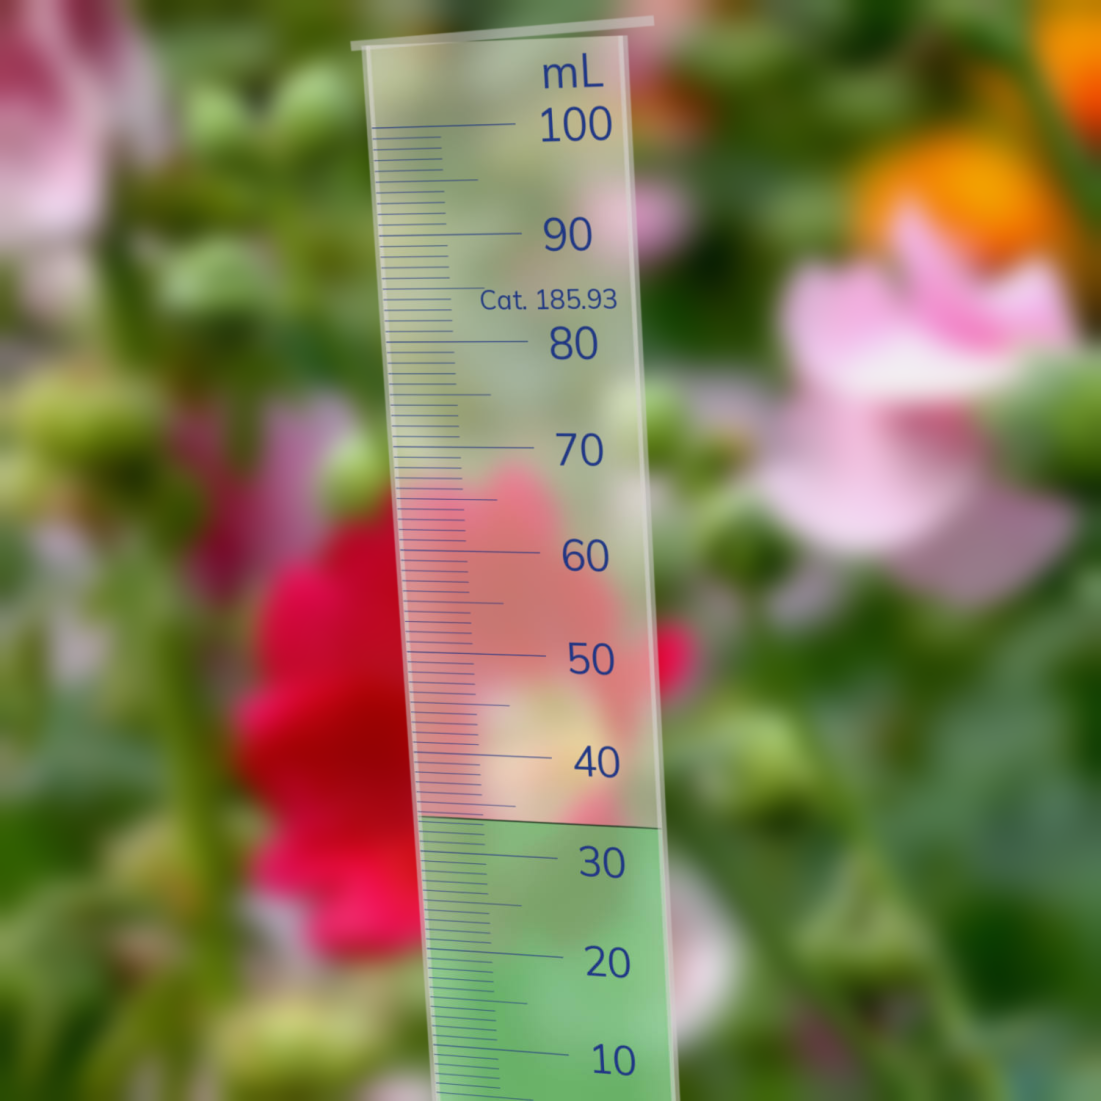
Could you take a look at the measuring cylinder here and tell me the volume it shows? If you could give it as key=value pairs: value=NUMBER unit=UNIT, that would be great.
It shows value=33.5 unit=mL
